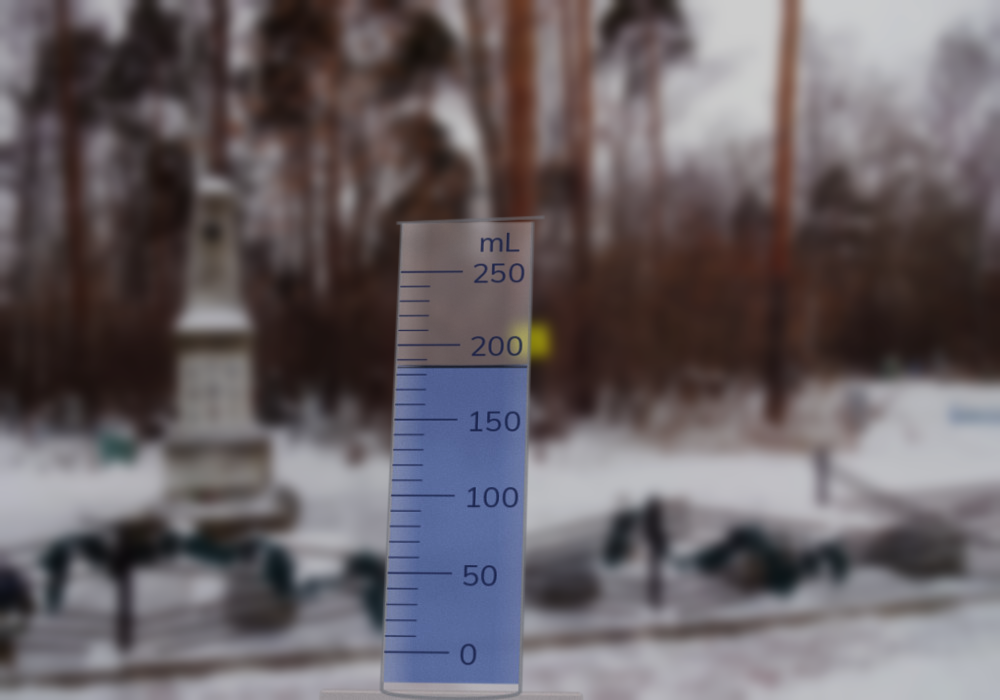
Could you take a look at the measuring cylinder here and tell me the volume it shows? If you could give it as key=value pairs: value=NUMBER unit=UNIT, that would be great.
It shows value=185 unit=mL
